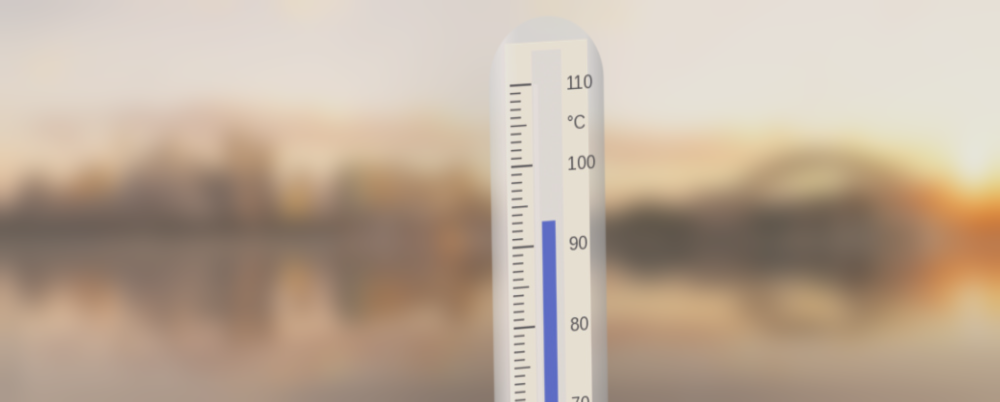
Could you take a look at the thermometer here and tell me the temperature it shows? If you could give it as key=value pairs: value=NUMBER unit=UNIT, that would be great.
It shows value=93 unit=°C
